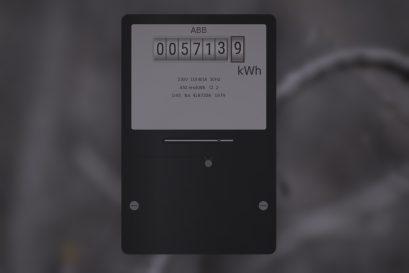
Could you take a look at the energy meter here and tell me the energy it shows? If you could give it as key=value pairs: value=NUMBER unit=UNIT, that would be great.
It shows value=5713.9 unit=kWh
